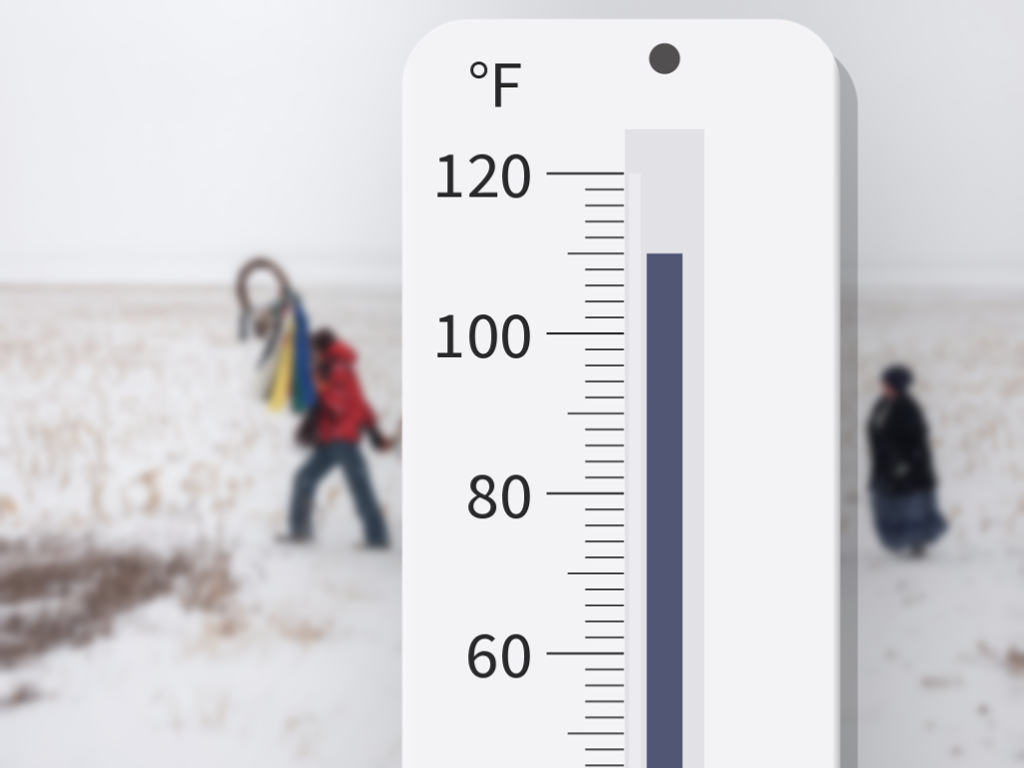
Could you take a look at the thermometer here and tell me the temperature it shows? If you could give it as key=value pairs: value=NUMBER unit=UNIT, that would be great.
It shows value=110 unit=°F
